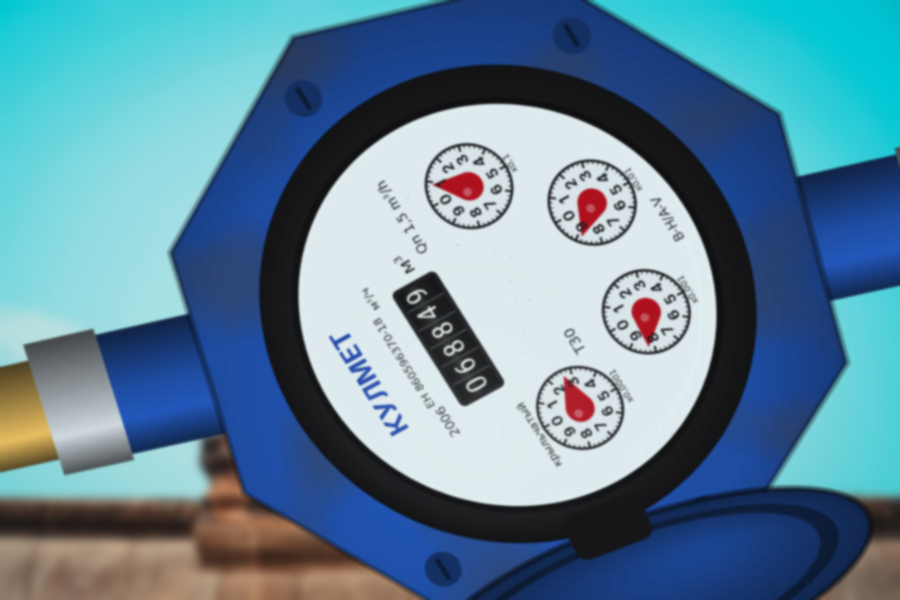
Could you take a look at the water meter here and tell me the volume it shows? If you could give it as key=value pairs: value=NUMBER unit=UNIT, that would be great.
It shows value=68849.0882 unit=m³
